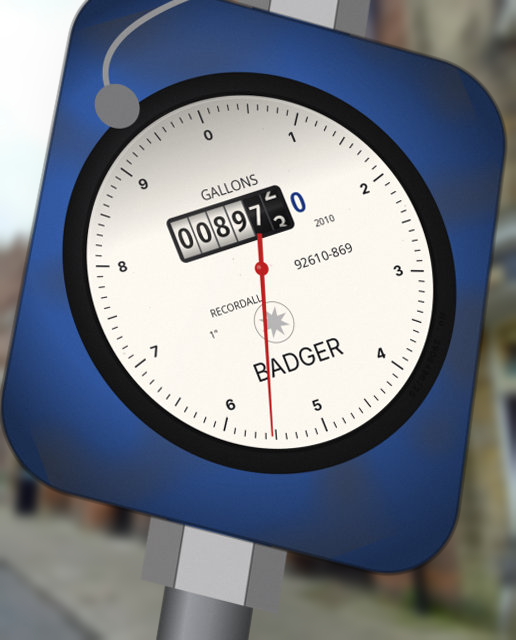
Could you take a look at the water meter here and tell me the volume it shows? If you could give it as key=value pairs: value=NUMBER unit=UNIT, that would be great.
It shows value=89725.5 unit=gal
